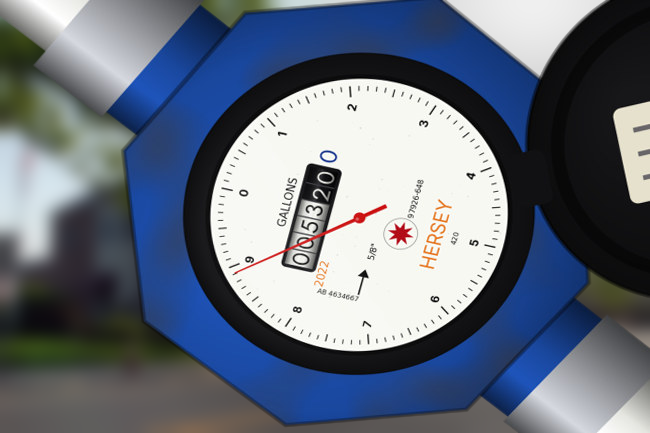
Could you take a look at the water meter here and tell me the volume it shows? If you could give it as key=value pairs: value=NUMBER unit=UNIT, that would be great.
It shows value=53198.9 unit=gal
